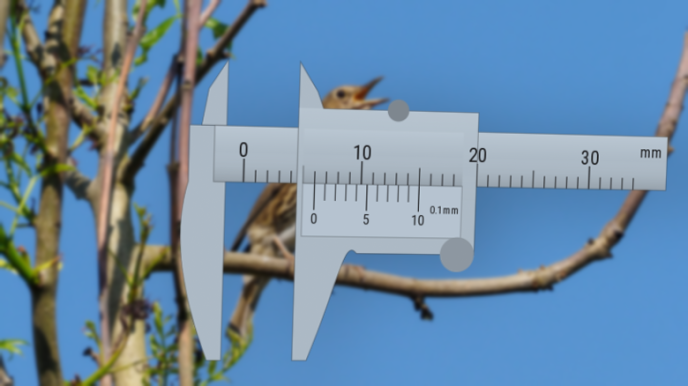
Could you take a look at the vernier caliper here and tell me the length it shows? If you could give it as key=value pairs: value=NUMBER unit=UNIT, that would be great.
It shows value=6.0 unit=mm
